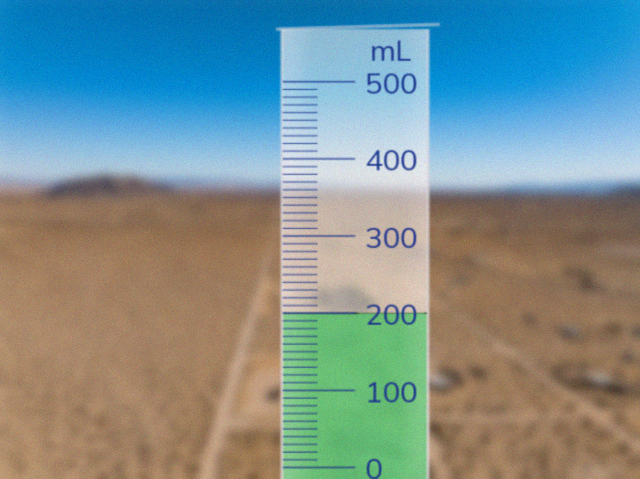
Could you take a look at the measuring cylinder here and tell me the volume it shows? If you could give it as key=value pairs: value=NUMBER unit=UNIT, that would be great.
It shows value=200 unit=mL
